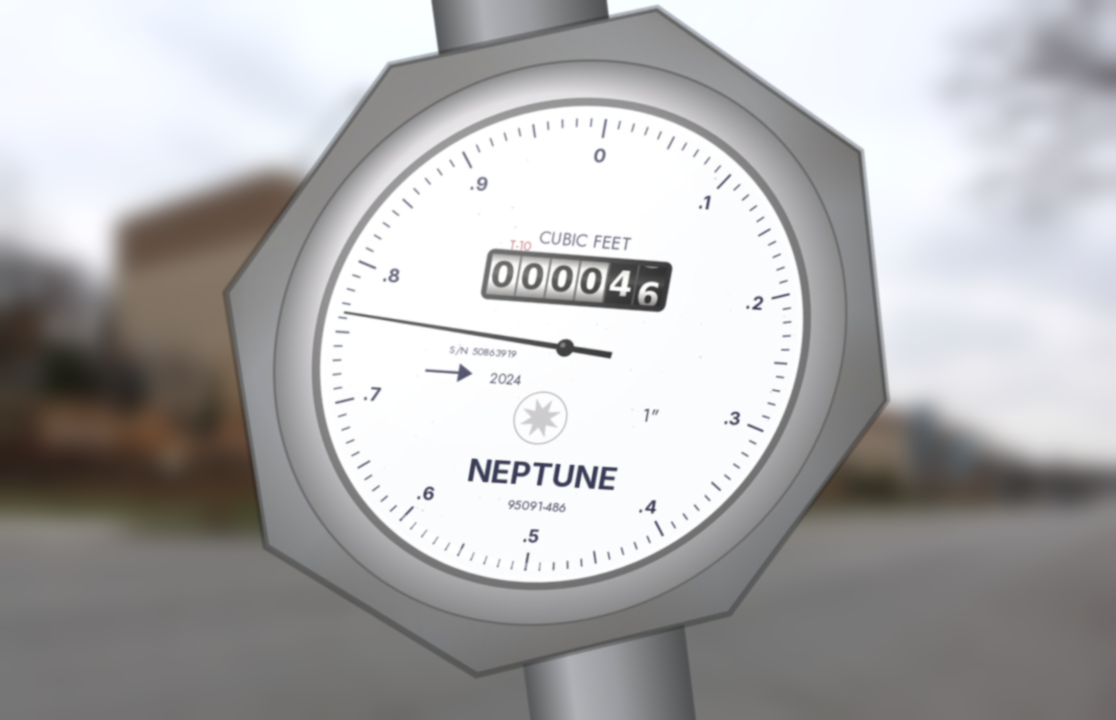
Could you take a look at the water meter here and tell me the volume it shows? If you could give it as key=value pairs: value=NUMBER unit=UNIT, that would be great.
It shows value=45.76 unit=ft³
